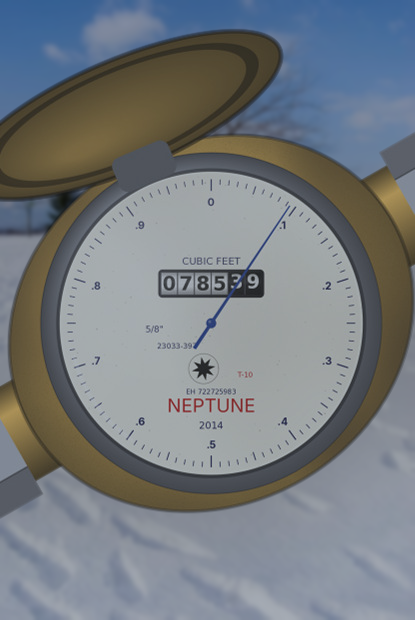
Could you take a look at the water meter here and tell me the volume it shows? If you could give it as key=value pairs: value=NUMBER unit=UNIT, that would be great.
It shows value=78539.09 unit=ft³
